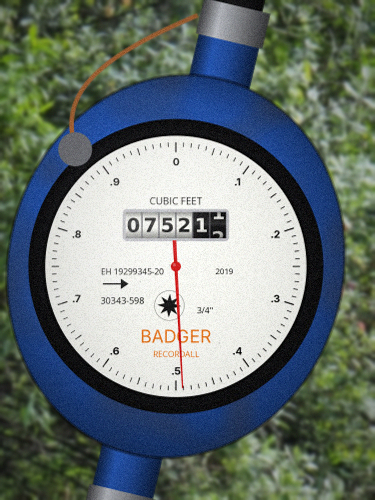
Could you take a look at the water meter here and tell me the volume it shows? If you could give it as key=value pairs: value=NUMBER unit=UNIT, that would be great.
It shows value=75211.49 unit=ft³
